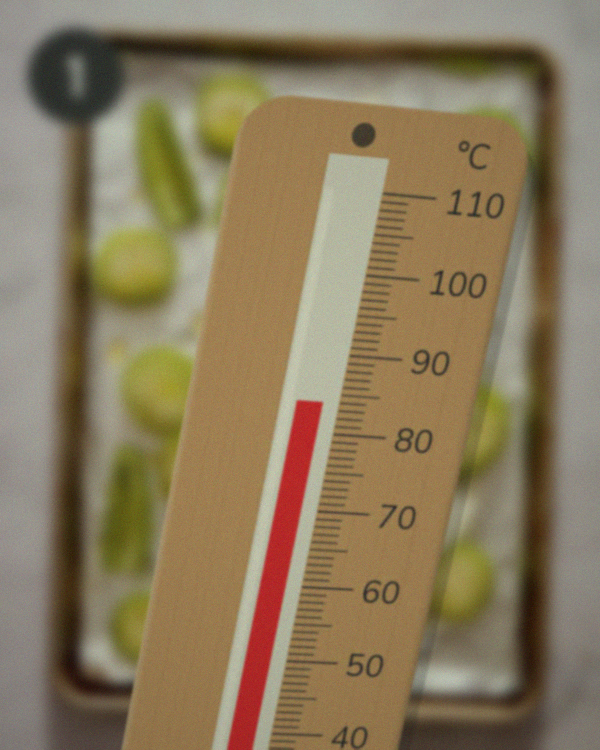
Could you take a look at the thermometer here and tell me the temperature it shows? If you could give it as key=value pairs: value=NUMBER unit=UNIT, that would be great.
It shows value=84 unit=°C
